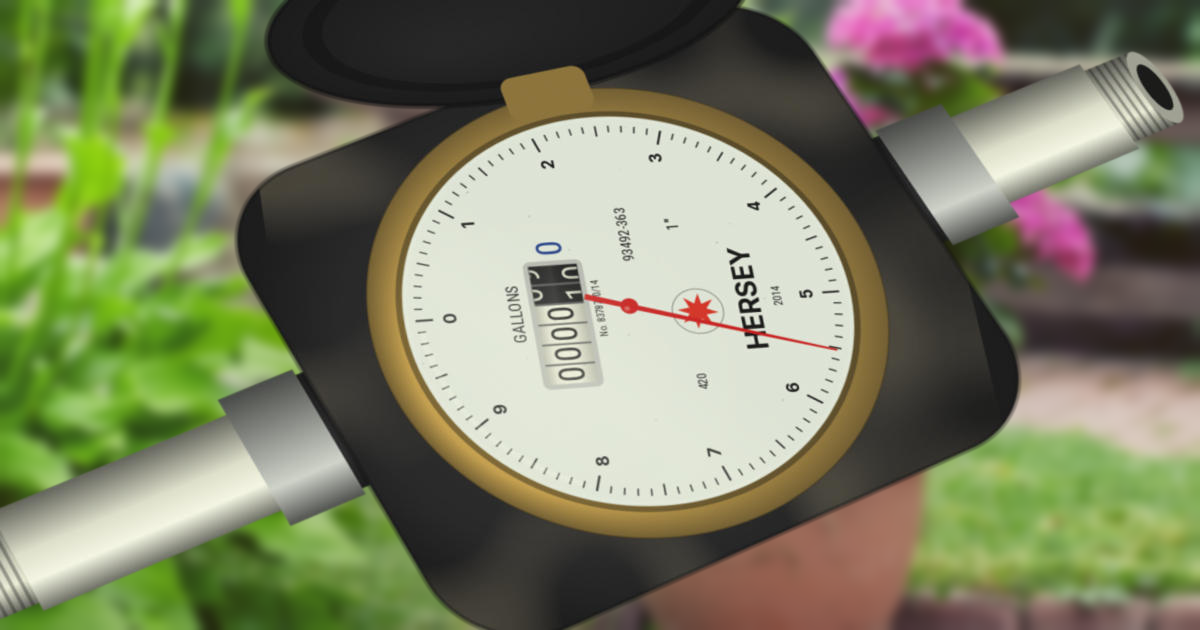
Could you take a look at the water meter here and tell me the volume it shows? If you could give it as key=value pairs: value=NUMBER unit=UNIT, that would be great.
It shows value=95.5 unit=gal
